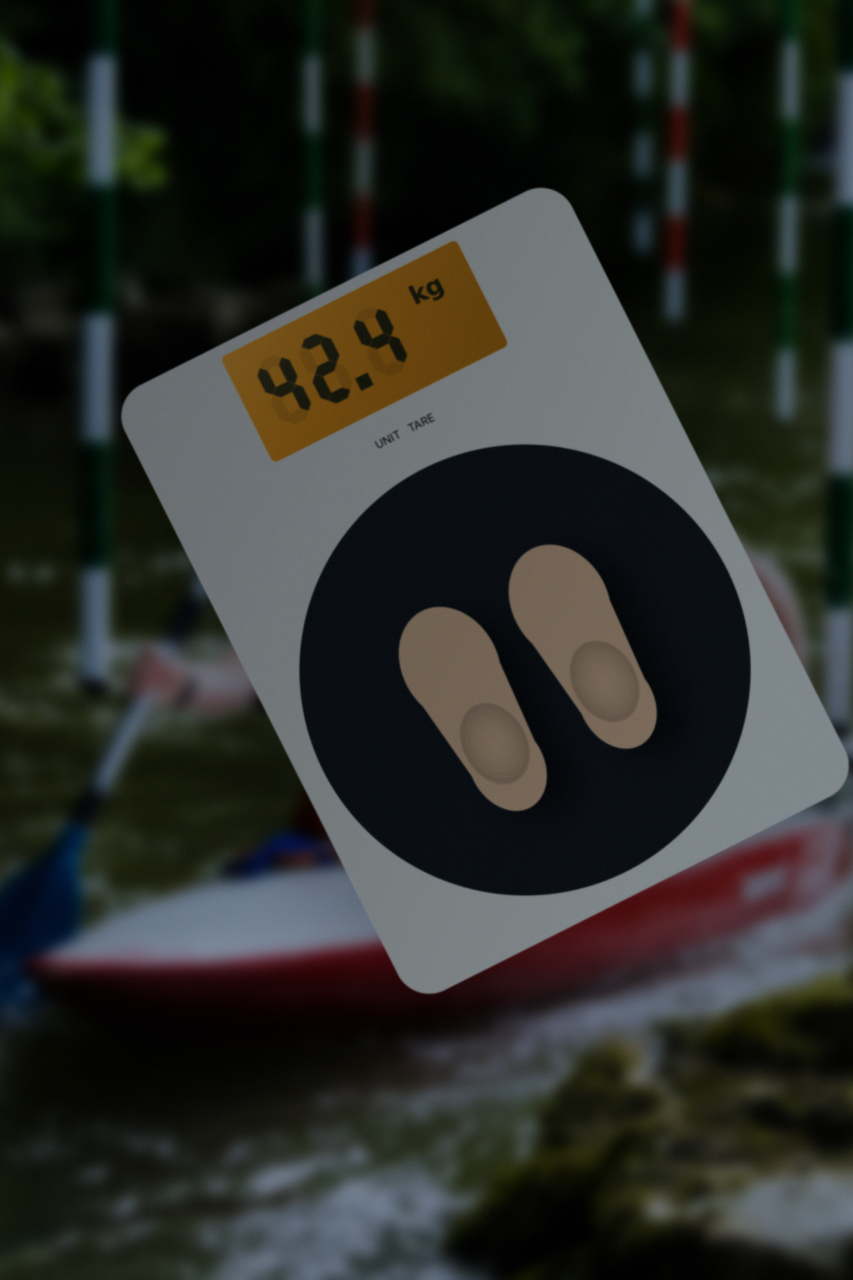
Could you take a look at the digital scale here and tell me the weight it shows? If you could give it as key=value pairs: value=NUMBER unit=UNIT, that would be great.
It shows value=42.4 unit=kg
